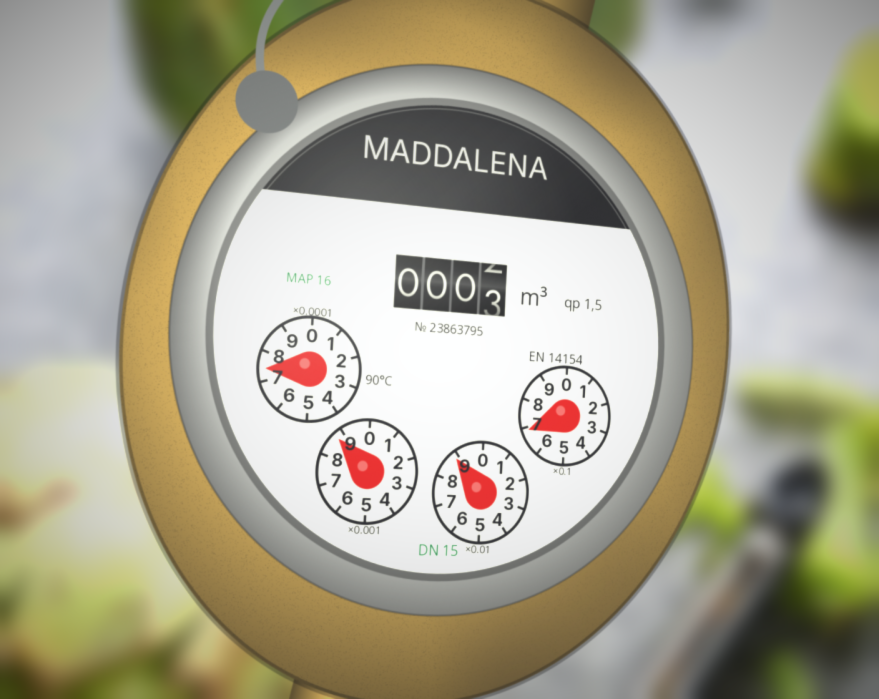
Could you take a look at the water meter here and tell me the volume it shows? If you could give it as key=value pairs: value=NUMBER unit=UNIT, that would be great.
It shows value=2.6887 unit=m³
